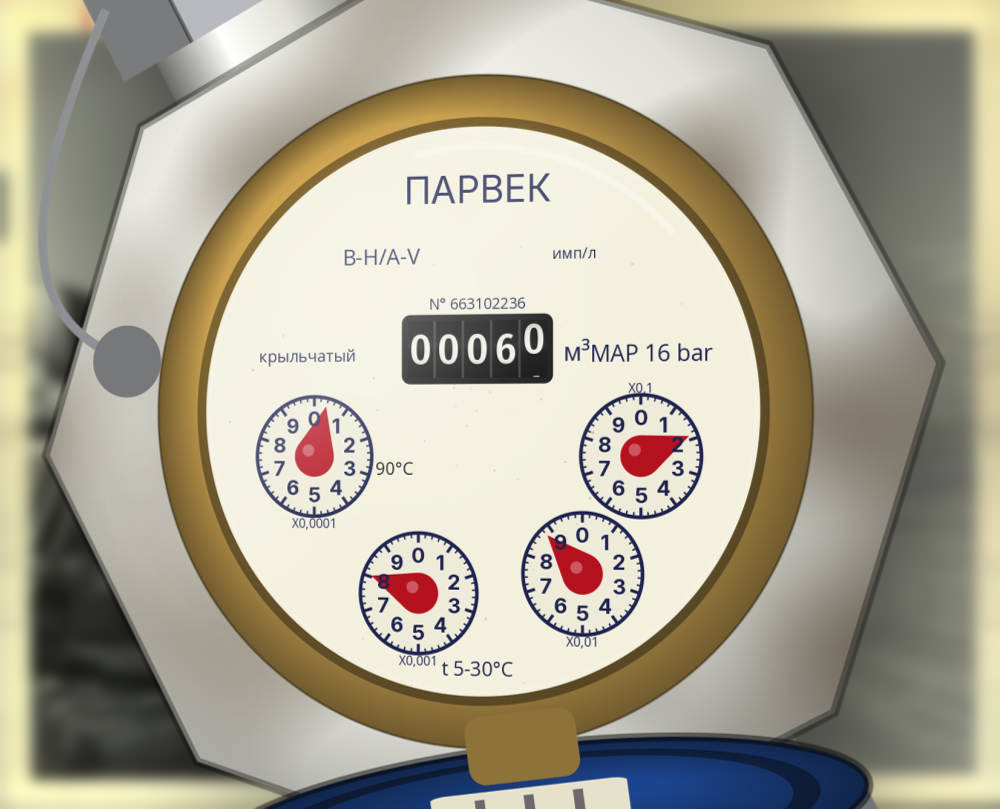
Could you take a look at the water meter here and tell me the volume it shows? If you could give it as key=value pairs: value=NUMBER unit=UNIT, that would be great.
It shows value=60.1880 unit=m³
